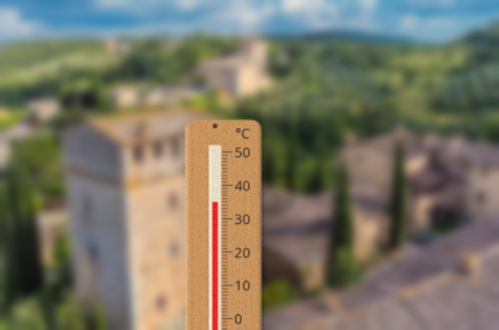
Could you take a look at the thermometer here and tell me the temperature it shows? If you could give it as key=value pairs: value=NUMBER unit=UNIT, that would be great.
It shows value=35 unit=°C
